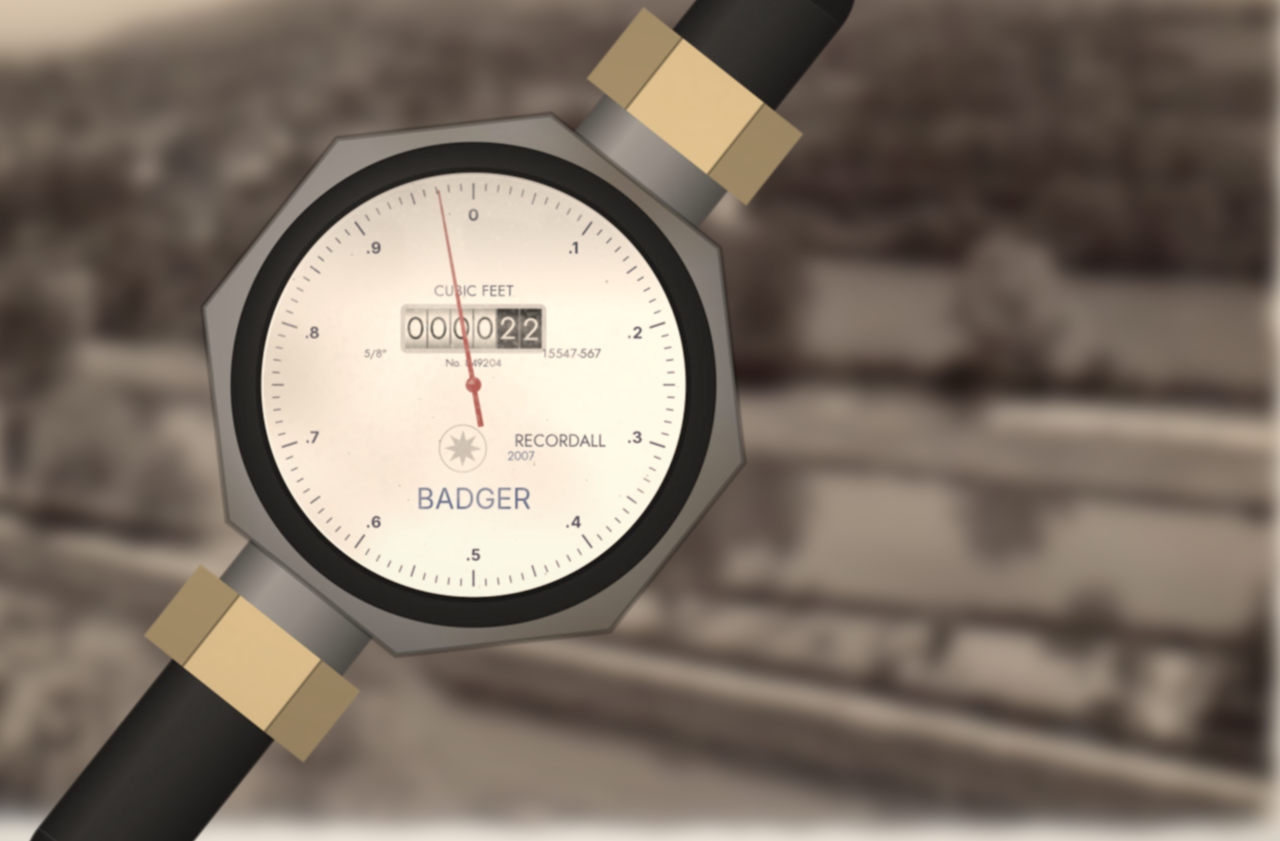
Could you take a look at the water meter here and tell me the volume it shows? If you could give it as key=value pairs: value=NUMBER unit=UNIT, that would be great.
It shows value=21.97 unit=ft³
